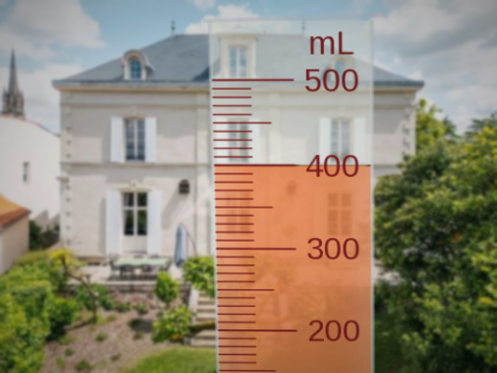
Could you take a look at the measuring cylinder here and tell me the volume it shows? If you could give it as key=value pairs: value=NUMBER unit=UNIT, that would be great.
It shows value=400 unit=mL
